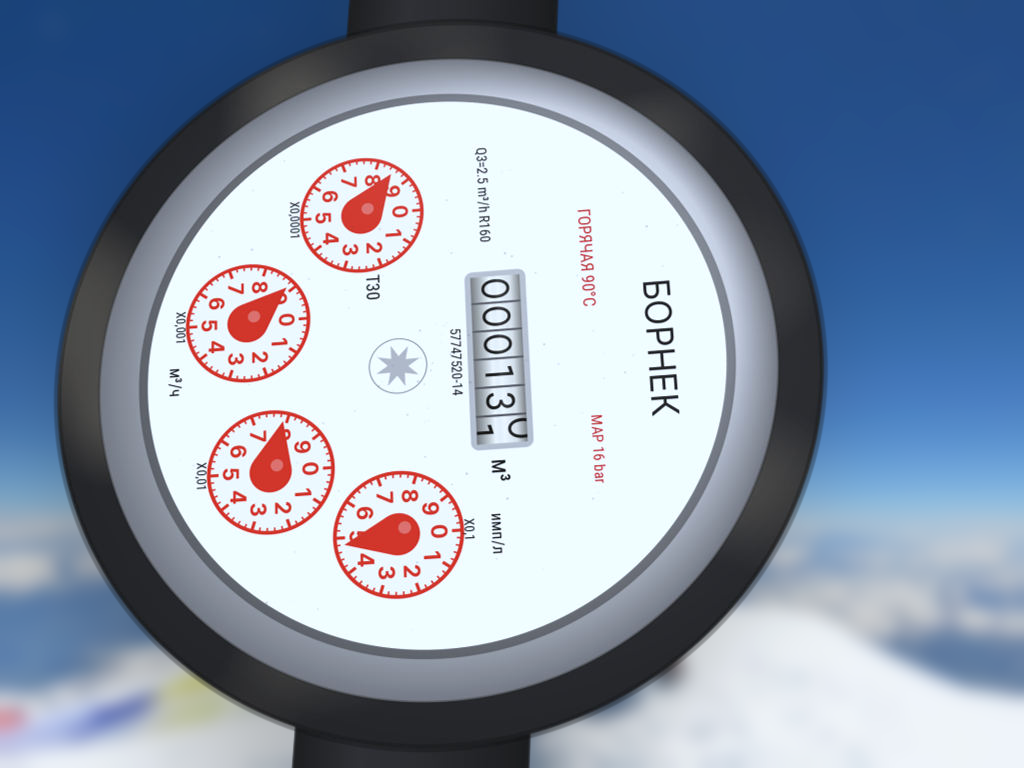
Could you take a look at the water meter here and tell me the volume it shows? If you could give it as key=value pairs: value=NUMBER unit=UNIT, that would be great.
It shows value=130.4788 unit=m³
